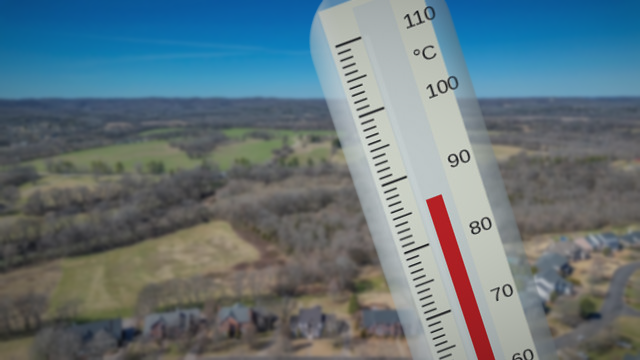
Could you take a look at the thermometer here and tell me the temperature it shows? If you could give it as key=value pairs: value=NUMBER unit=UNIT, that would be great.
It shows value=86 unit=°C
